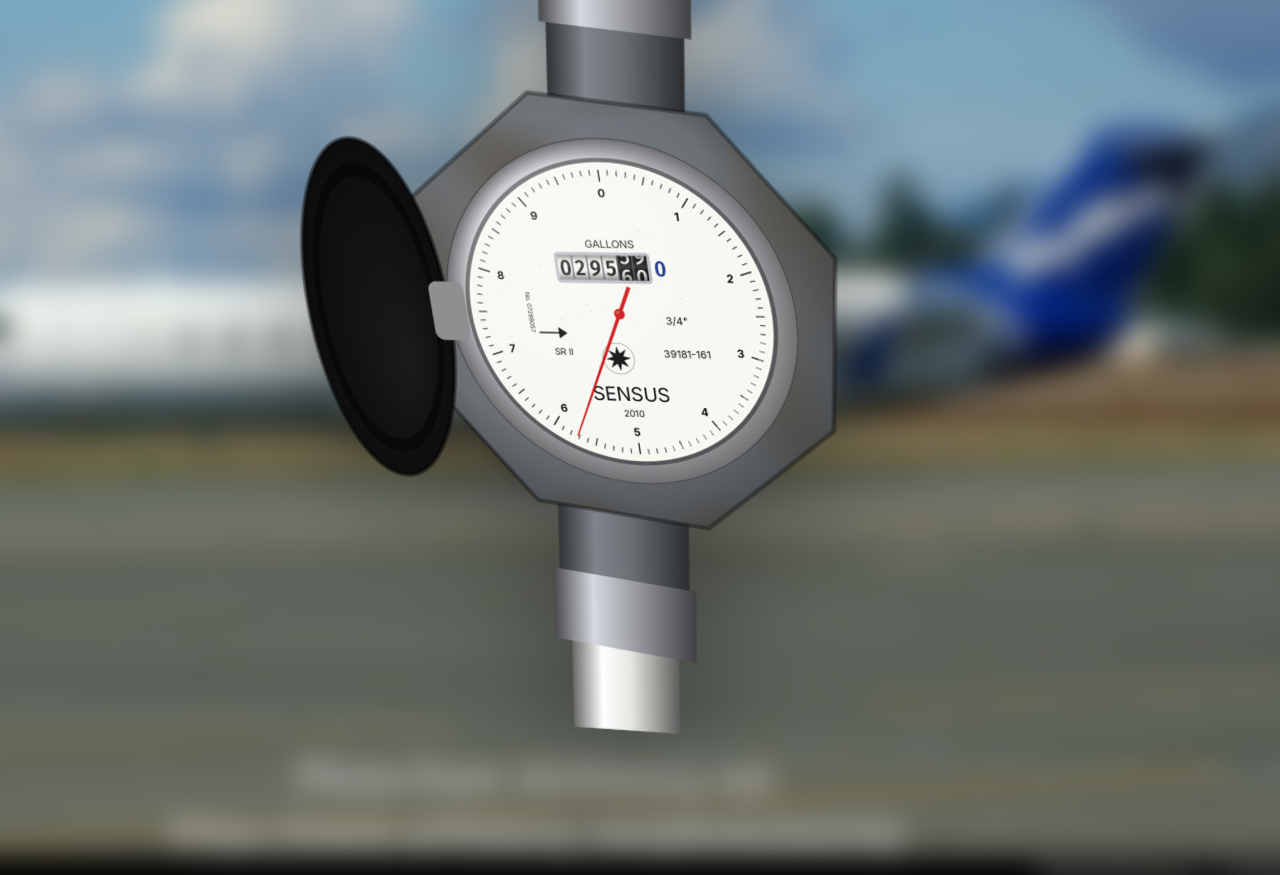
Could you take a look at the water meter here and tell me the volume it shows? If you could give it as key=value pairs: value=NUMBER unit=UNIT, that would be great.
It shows value=295595.7 unit=gal
